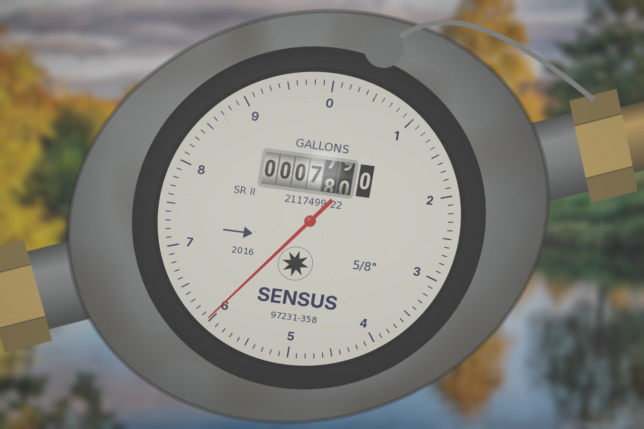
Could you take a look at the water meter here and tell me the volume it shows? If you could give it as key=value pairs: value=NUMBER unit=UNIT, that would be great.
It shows value=7796.0 unit=gal
